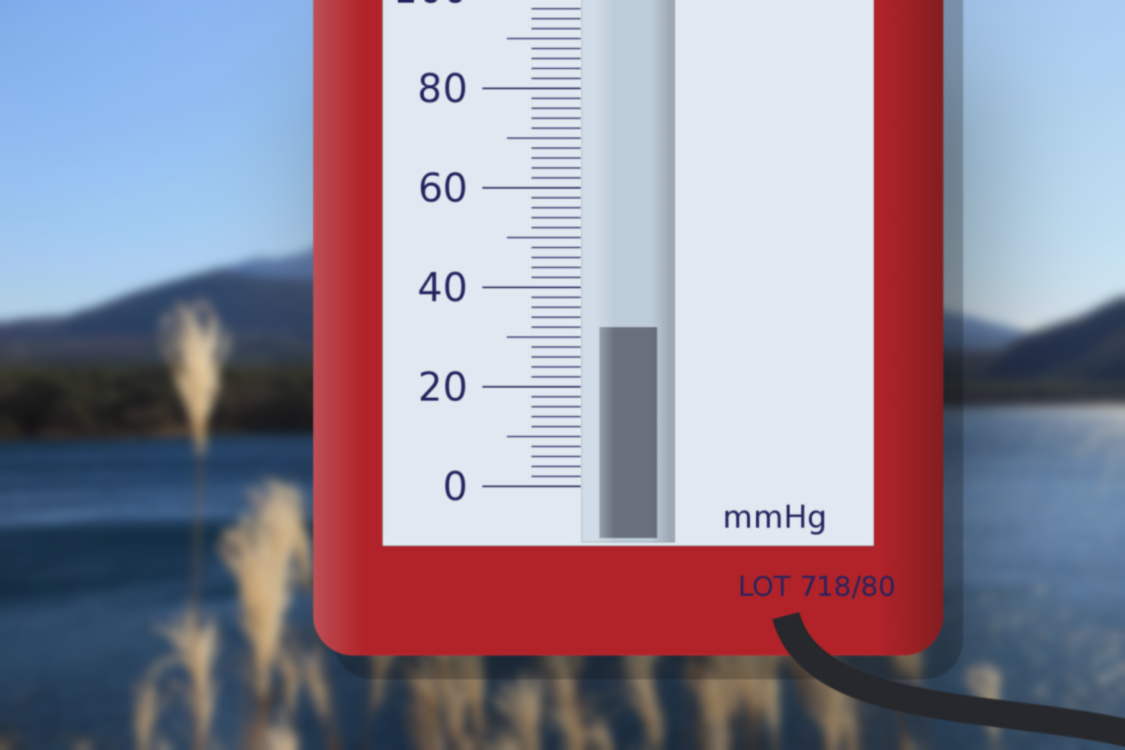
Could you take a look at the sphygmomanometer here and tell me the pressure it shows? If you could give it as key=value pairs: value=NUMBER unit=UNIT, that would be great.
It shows value=32 unit=mmHg
